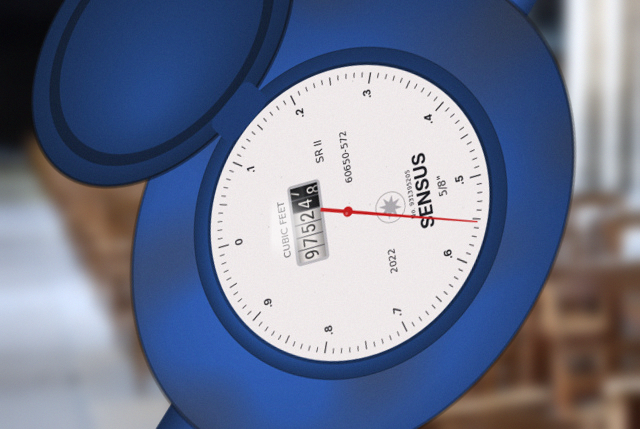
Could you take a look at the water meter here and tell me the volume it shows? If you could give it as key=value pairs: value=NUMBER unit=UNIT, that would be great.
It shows value=975247.55 unit=ft³
